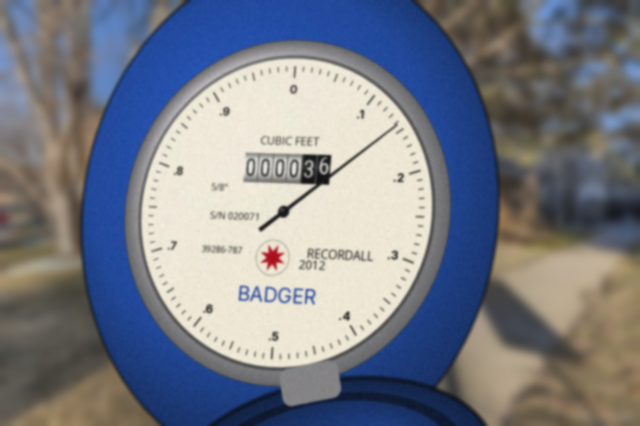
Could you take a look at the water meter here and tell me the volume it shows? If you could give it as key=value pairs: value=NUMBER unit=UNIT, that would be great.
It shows value=36.14 unit=ft³
